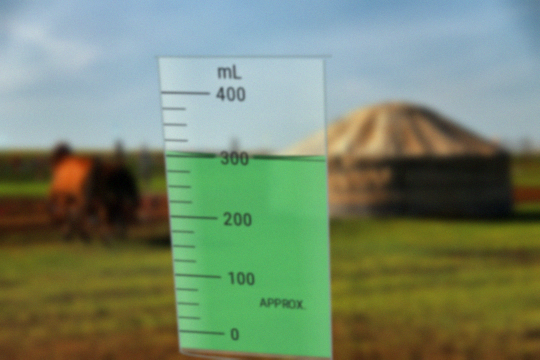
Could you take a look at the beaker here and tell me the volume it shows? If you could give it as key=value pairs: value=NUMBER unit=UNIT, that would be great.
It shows value=300 unit=mL
